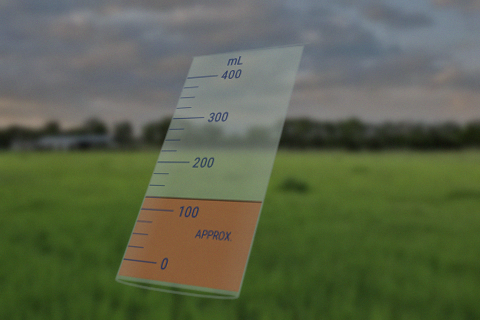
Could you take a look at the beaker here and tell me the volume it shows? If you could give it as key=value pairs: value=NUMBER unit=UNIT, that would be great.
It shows value=125 unit=mL
